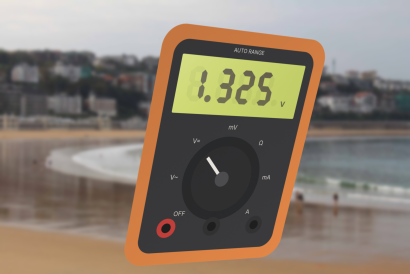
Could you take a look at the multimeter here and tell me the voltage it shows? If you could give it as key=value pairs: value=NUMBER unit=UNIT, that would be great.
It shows value=1.325 unit=V
